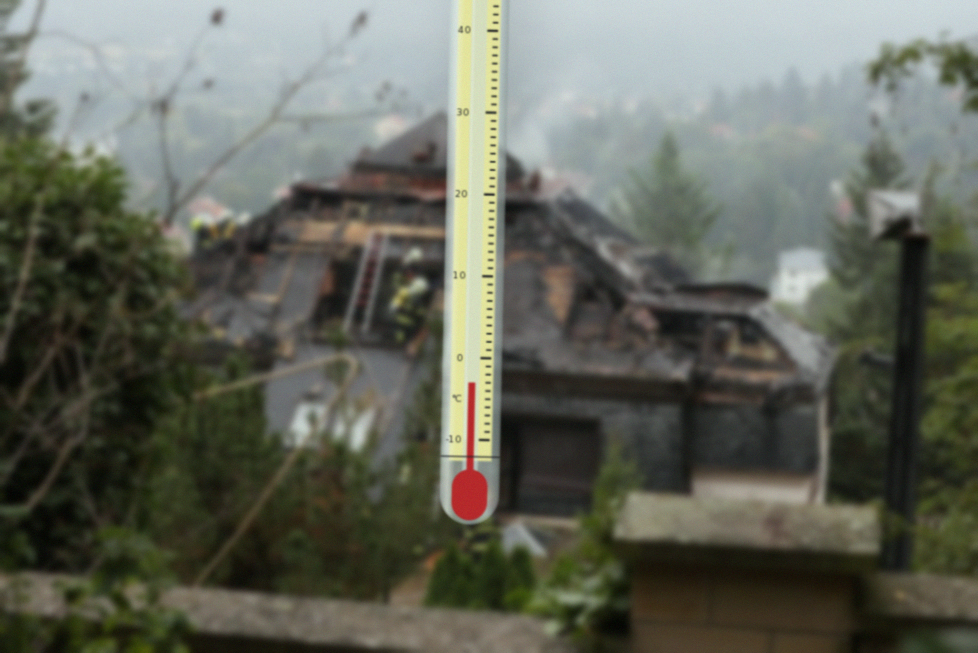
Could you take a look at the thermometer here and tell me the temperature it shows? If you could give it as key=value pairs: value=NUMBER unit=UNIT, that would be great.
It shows value=-3 unit=°C
